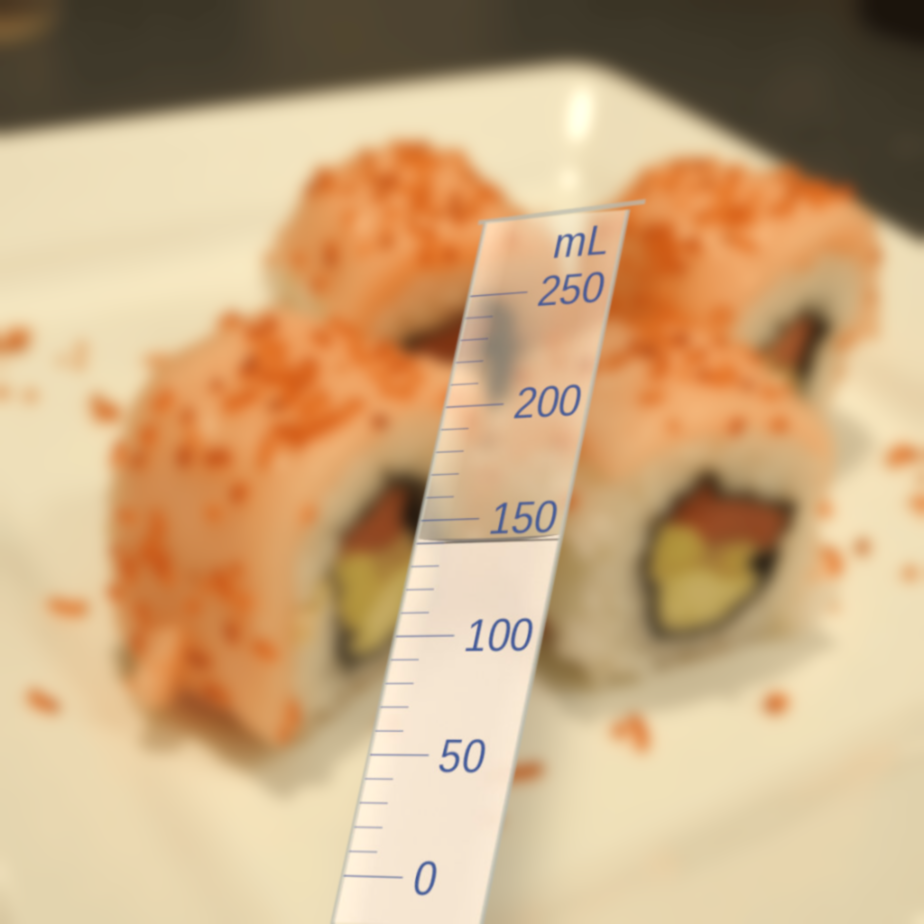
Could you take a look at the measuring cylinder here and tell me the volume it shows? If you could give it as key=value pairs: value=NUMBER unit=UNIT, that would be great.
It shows value=140 unit=mL
